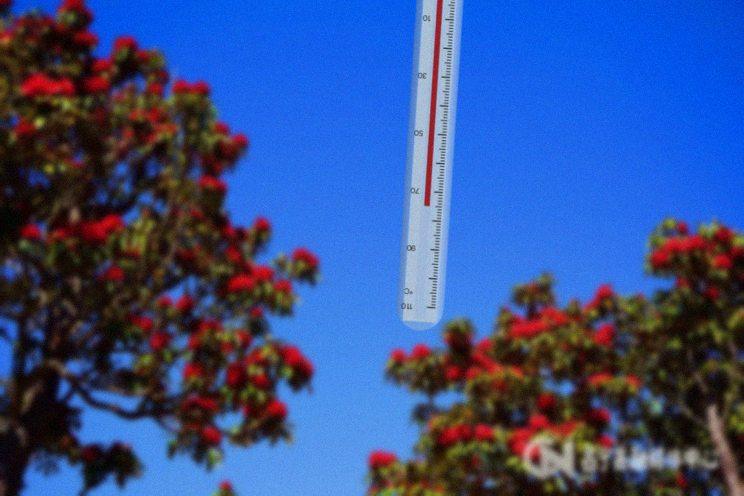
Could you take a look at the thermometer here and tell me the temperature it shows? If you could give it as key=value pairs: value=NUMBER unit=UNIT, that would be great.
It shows value=75 unit=°C
